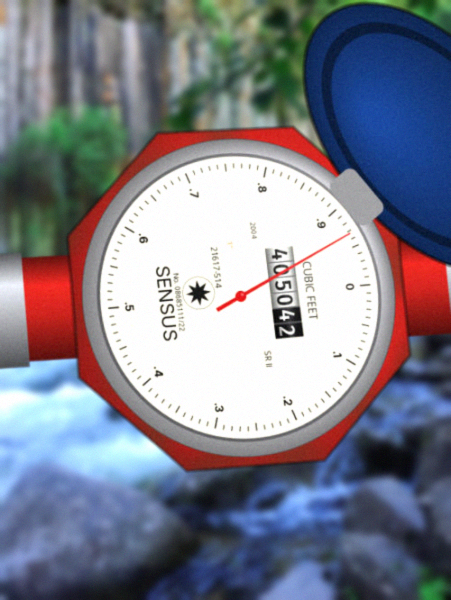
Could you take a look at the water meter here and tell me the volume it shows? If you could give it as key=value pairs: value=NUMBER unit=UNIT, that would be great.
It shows value=405041.93 unit=ft³
